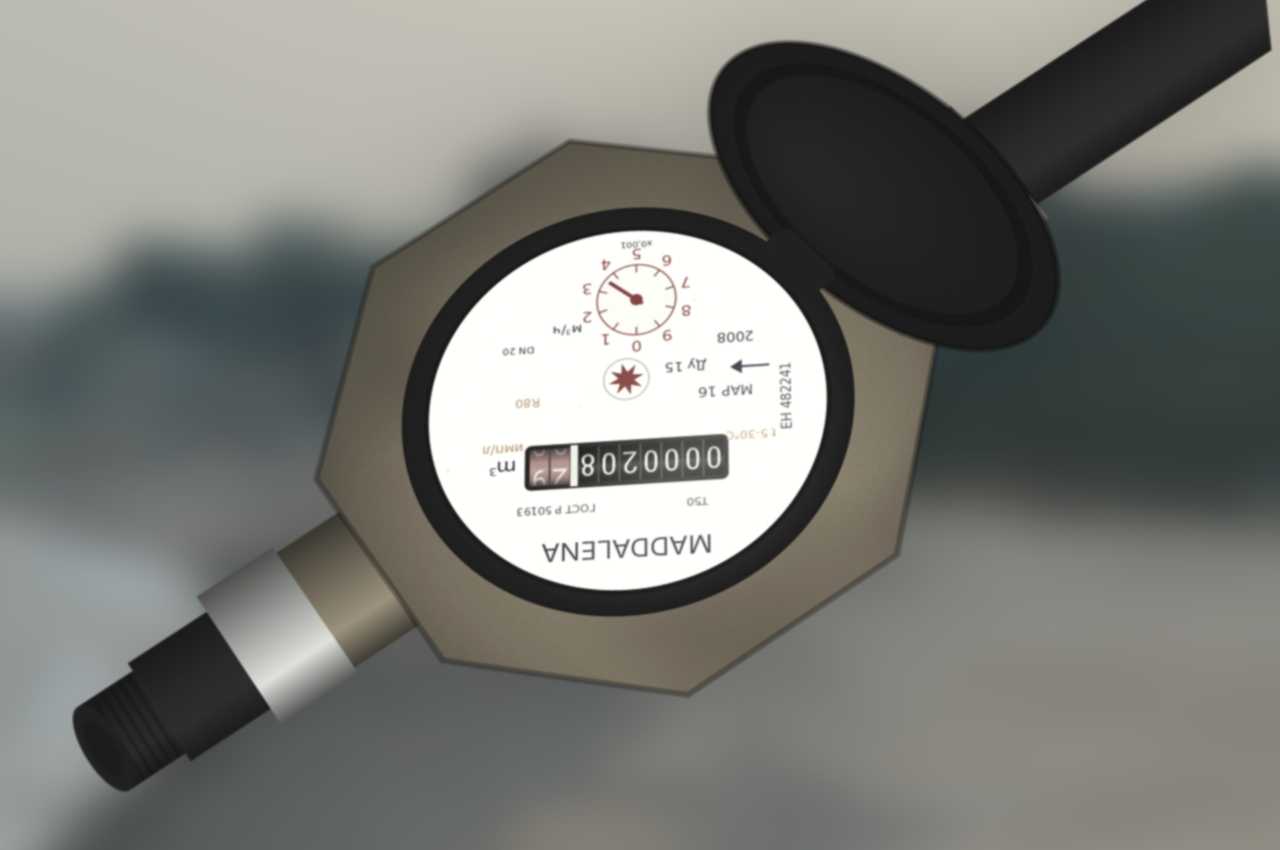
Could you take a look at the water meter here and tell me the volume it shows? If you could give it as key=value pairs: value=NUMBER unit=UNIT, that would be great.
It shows value=208.293 unit=m³
